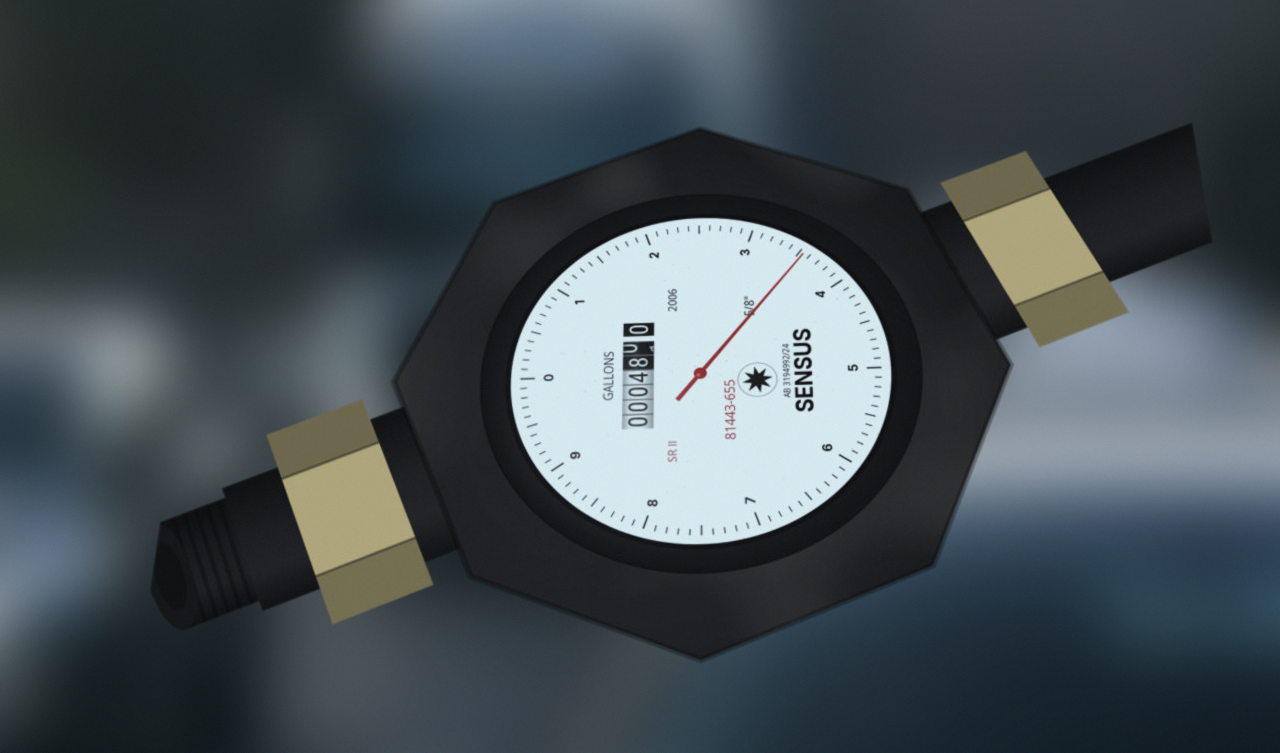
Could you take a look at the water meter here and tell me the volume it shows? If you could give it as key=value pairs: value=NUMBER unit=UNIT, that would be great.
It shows value=4803.5 unit=gal
